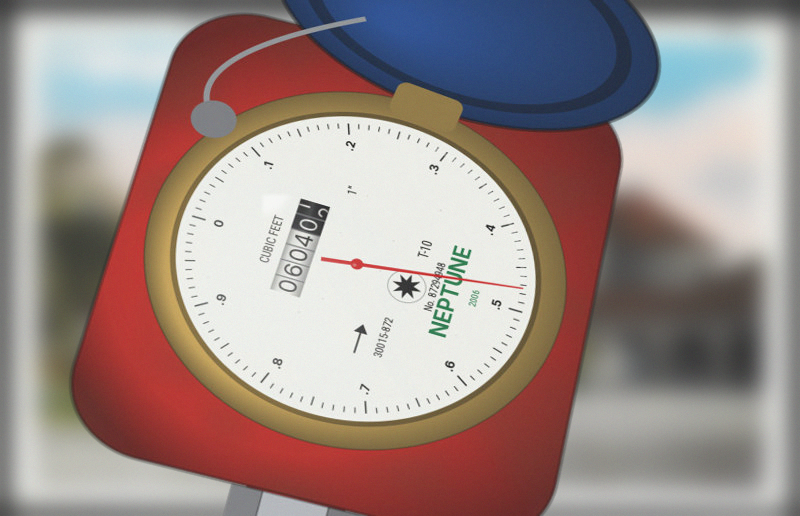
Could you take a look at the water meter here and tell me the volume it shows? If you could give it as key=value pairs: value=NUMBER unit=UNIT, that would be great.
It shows value=60401.47 unit=ft³
